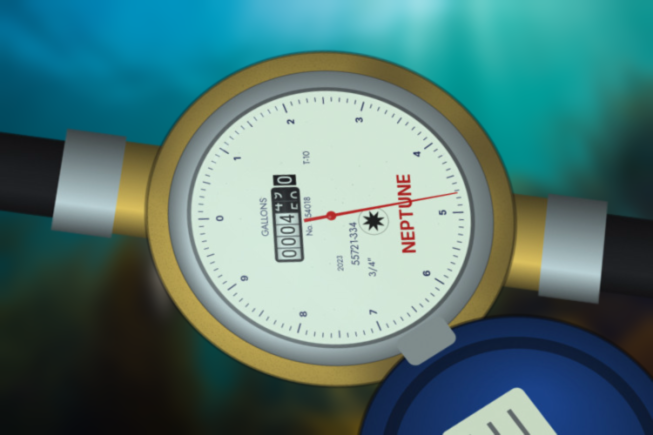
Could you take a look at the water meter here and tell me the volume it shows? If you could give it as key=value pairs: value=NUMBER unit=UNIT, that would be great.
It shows value=4494.7 unit=gal
